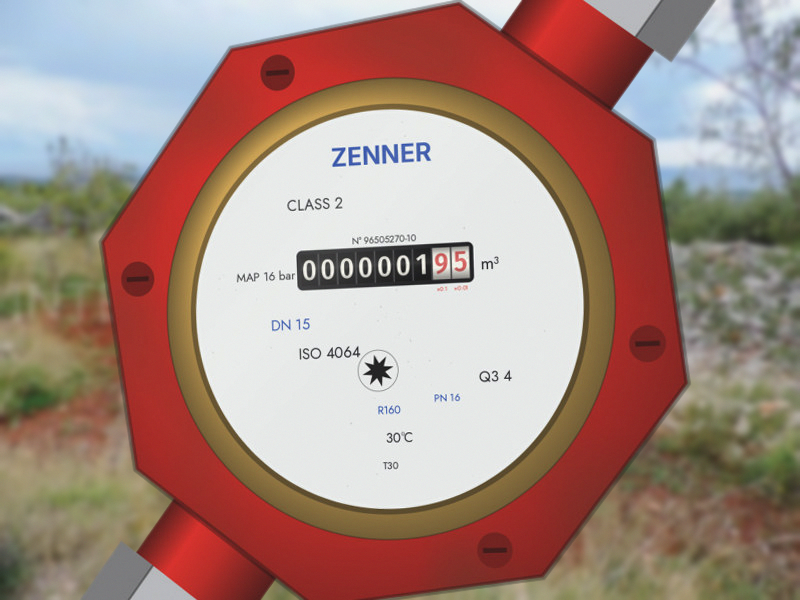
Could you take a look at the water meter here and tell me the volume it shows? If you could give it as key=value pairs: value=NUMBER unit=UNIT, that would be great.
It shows value=1.95 unit=m³
